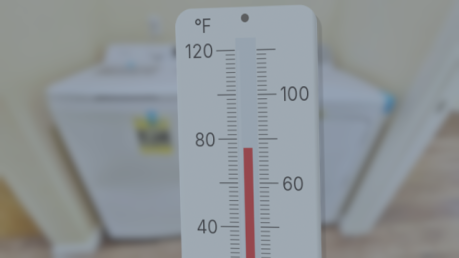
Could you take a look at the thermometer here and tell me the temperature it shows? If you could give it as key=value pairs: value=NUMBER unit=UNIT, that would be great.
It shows value=76 unit=°F
